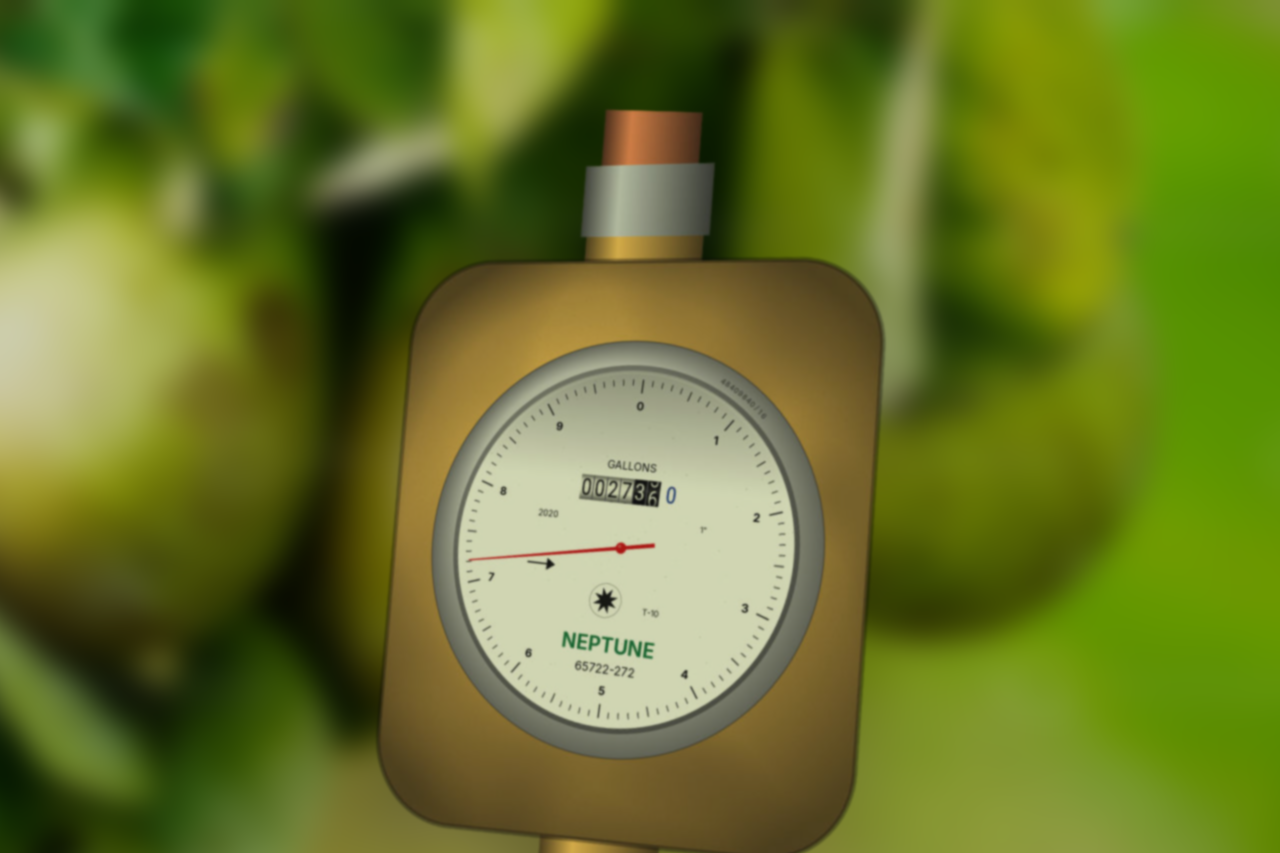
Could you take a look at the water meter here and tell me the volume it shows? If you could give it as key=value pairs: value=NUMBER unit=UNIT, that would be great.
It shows value=27357.2 unit=gal
